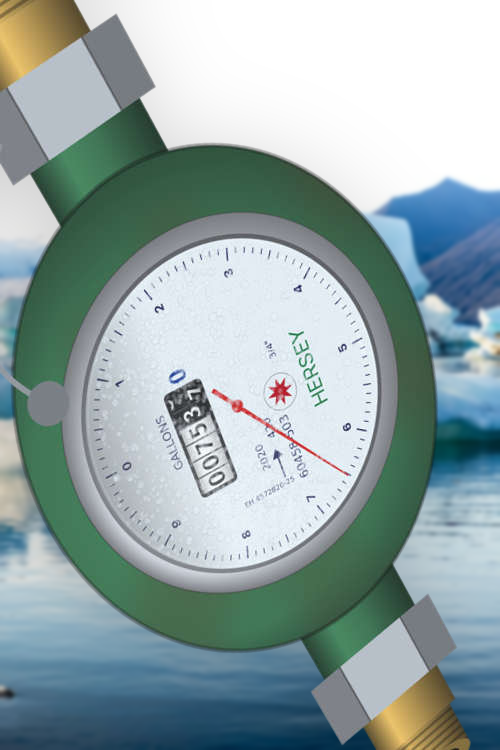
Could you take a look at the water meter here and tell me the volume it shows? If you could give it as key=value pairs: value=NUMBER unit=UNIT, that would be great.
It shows value=75366.5 unit=gal
